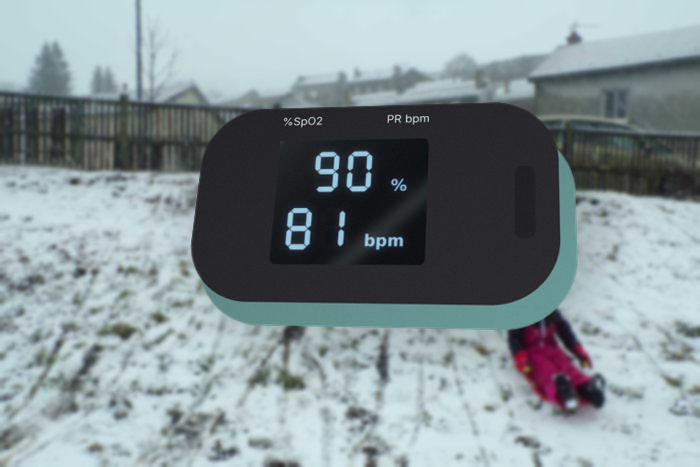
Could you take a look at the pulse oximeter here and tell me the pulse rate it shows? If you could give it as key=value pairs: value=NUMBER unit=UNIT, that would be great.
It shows value=81 unit=bpm
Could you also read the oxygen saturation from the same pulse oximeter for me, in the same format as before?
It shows value=90 unit=%
